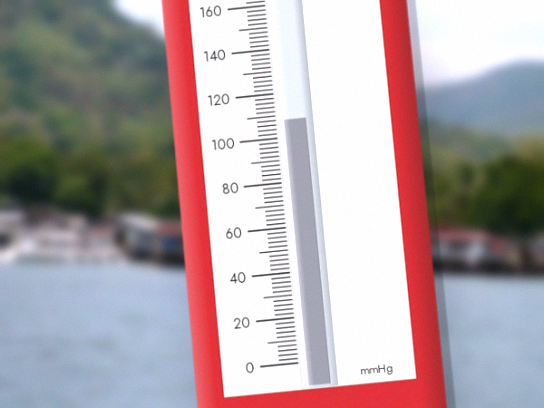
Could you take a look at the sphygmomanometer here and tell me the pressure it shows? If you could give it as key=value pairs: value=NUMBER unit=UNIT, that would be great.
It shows value=108 unit=mmHg
